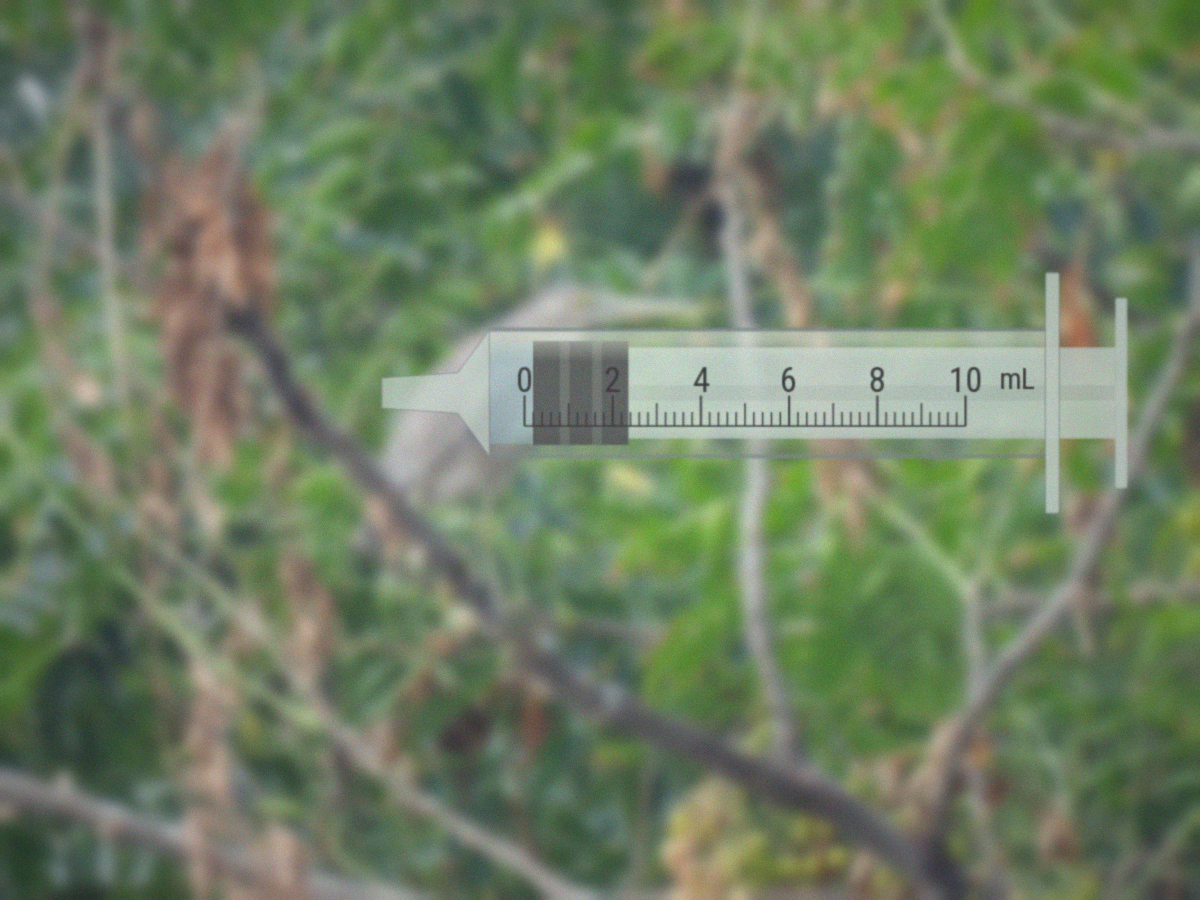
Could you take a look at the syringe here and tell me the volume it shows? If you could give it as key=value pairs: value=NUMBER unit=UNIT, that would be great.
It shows value=0.2 unit=mL
